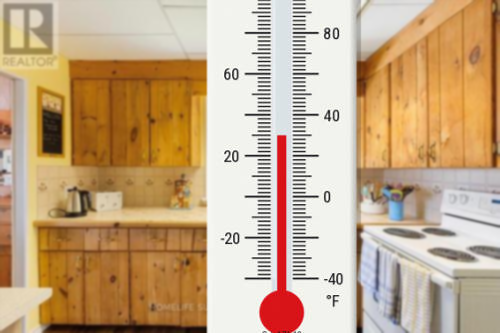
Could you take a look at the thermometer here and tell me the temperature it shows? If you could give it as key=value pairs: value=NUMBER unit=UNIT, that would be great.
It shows value=30 unit=°F
